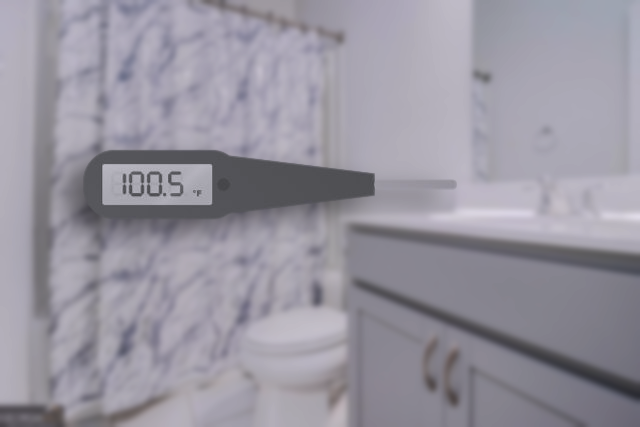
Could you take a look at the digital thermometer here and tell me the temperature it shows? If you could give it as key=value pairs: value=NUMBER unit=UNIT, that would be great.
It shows value=100.5 unit=°F
